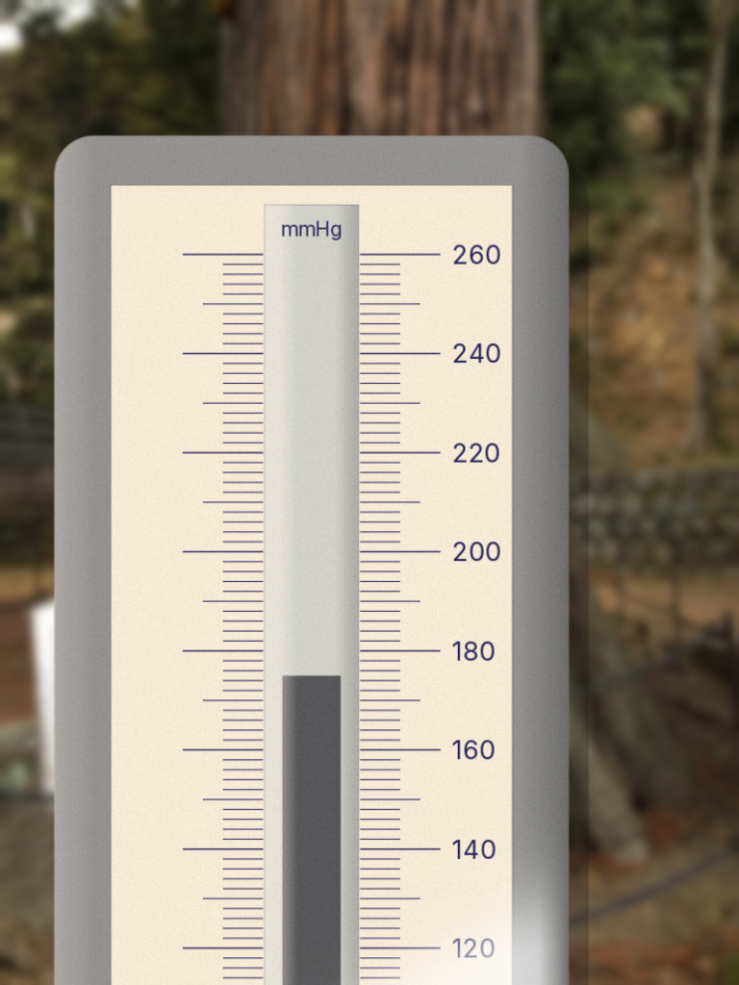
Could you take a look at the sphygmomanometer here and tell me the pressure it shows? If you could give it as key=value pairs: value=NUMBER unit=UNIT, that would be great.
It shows value=175 unit=mmHg
